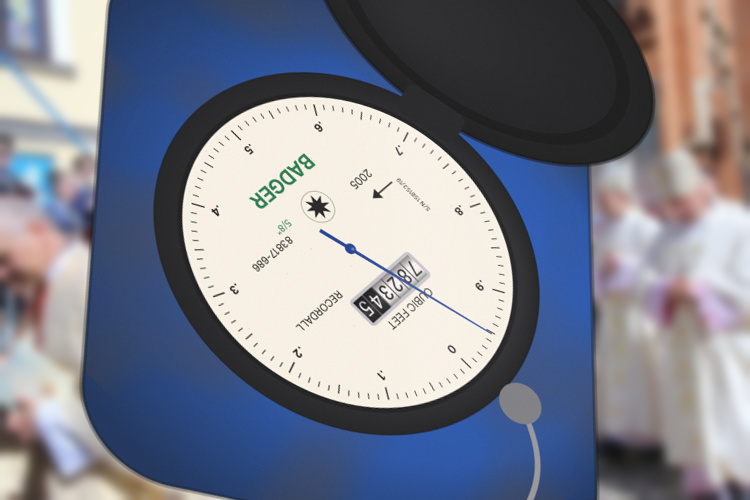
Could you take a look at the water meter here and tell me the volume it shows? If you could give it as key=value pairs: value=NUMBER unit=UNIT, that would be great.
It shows value=782344.95 unit=ft³
